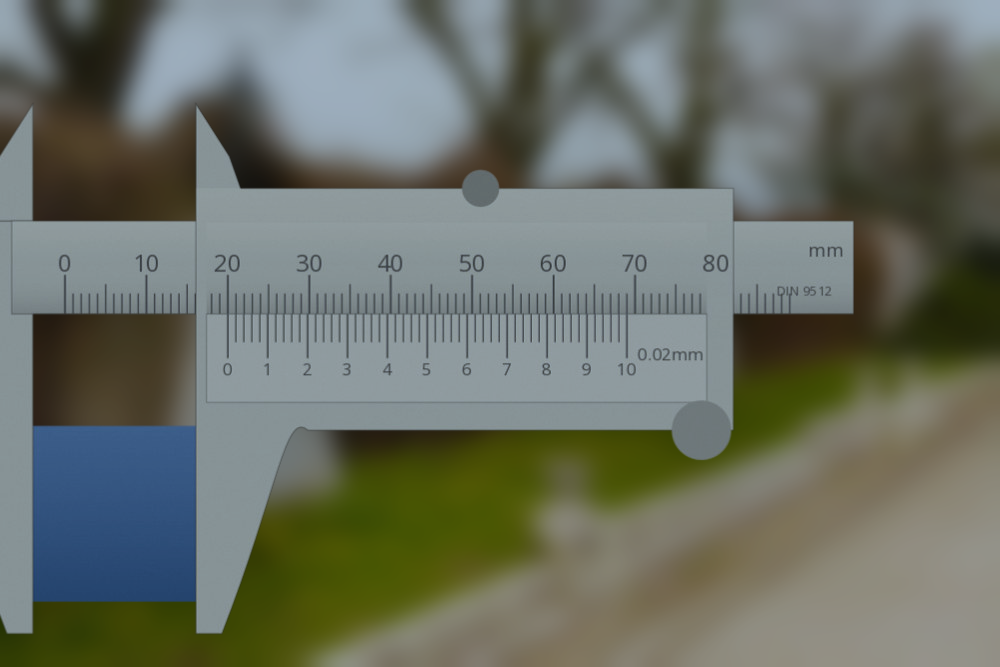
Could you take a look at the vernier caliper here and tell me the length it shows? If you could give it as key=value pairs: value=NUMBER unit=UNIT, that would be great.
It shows value=20.0 unit=mm
